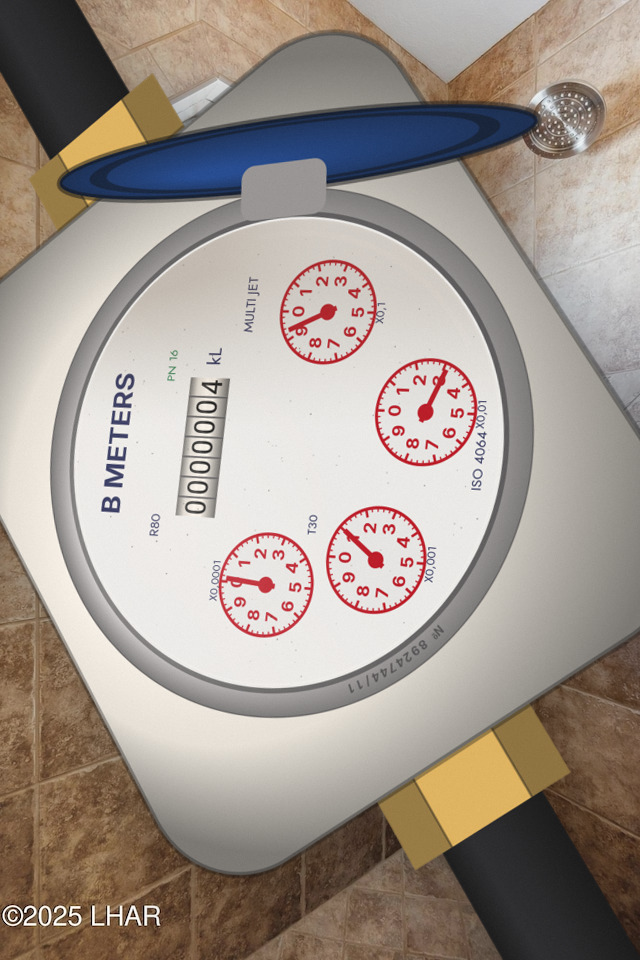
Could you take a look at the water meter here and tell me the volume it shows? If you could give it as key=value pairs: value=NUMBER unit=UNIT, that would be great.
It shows value=3.9310 unit=kL
